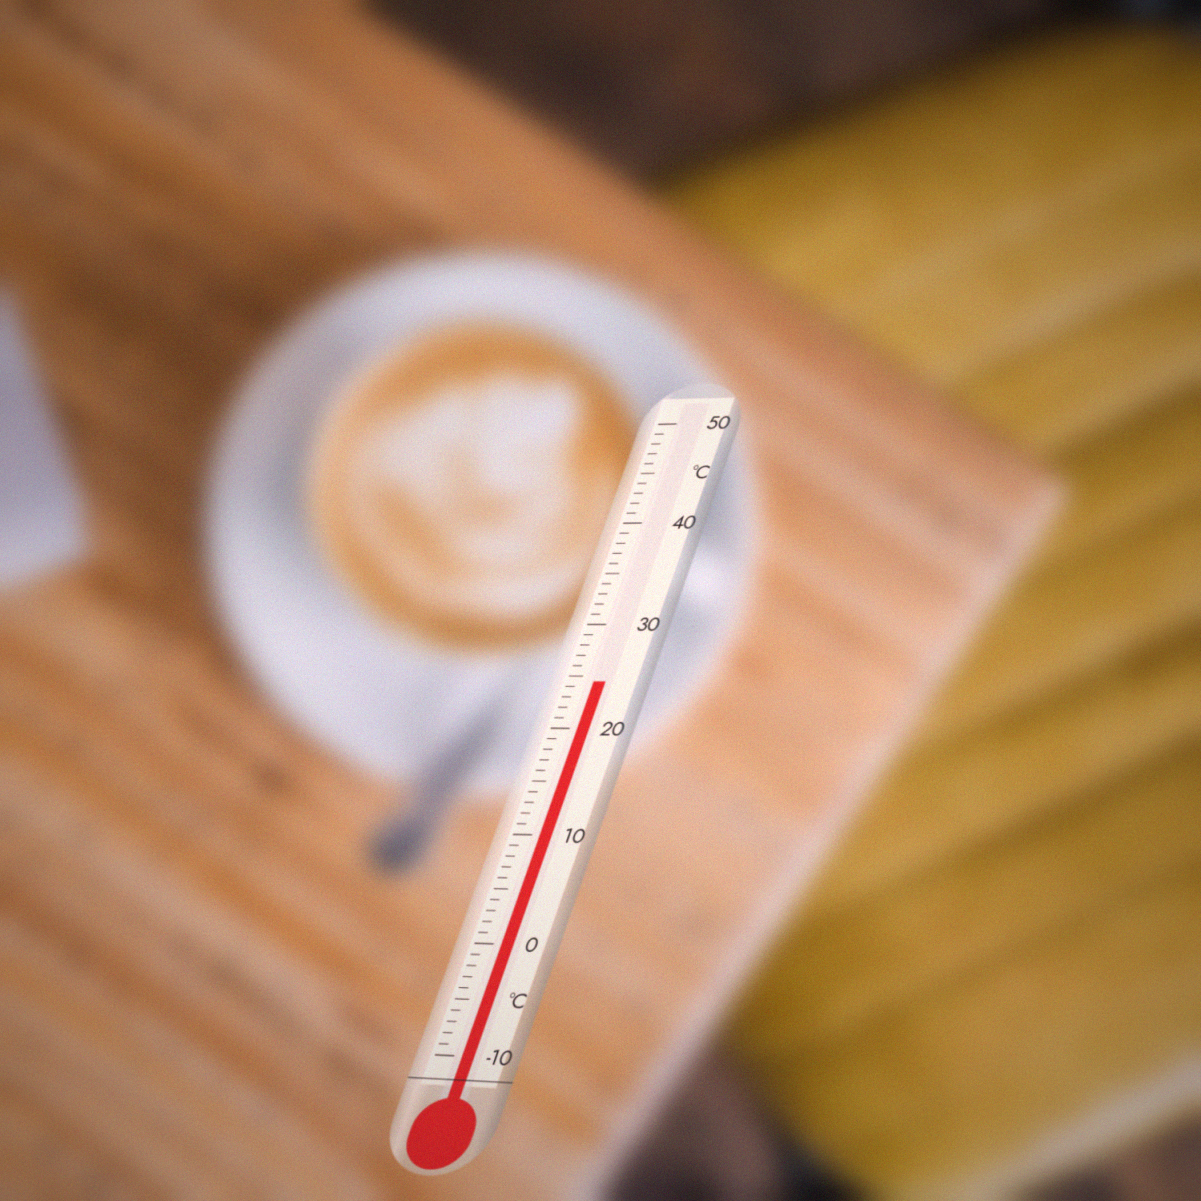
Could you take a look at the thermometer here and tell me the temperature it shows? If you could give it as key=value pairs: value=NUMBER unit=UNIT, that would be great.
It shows value=24.5 unit=°C
